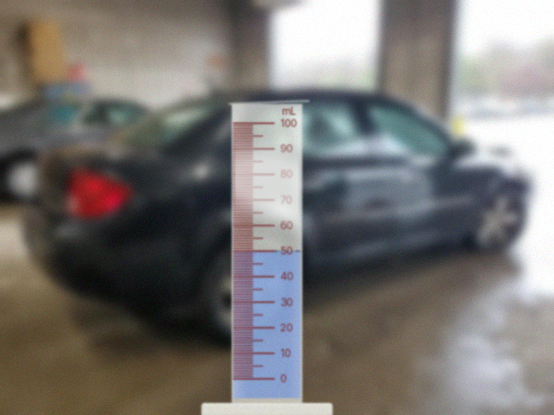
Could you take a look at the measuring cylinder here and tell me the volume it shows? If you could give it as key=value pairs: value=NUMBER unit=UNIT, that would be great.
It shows value=50 unit=mL
